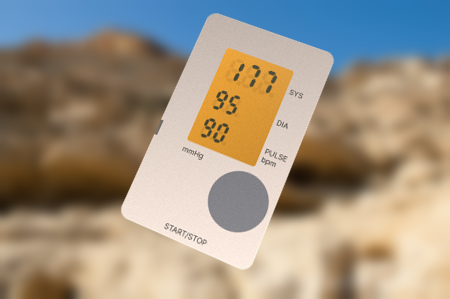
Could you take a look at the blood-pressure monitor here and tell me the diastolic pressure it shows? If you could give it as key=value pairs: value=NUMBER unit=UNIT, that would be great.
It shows value=95 unit=mmHg
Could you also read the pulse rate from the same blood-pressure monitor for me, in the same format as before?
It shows value=90 unit=bpm
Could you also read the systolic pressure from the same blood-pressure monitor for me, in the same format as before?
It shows value=177 unit=mmHg
